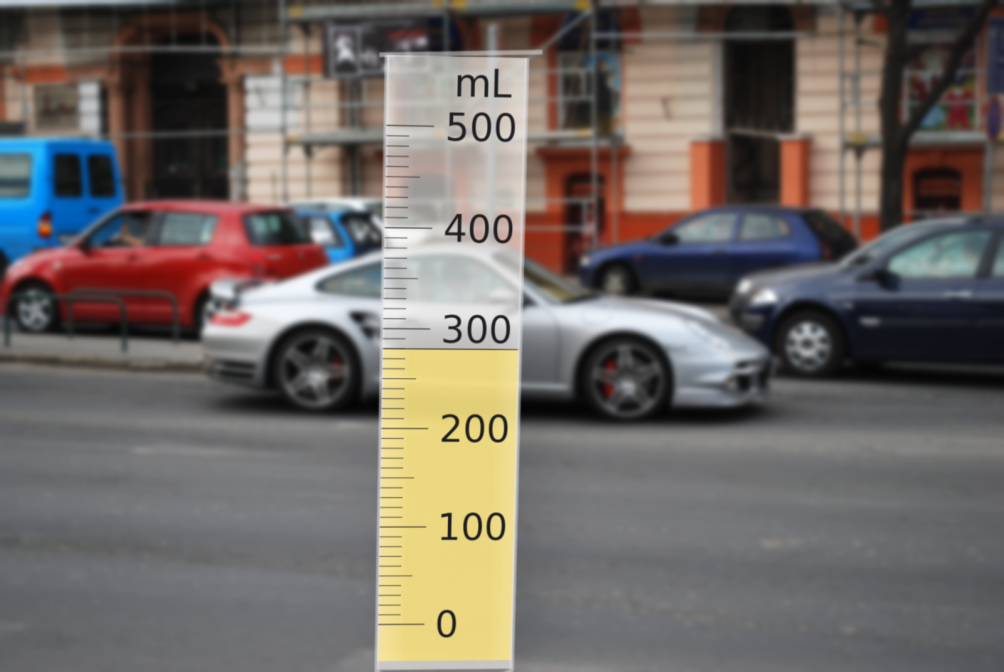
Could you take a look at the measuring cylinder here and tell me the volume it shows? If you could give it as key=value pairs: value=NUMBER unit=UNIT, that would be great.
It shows value=280 unit=mL
